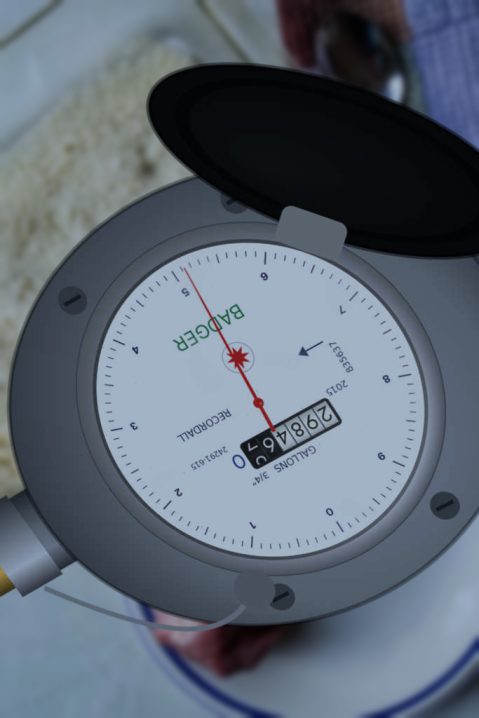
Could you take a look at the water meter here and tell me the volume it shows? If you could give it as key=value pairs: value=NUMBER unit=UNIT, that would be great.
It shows value=2984665.1 unit=gal
